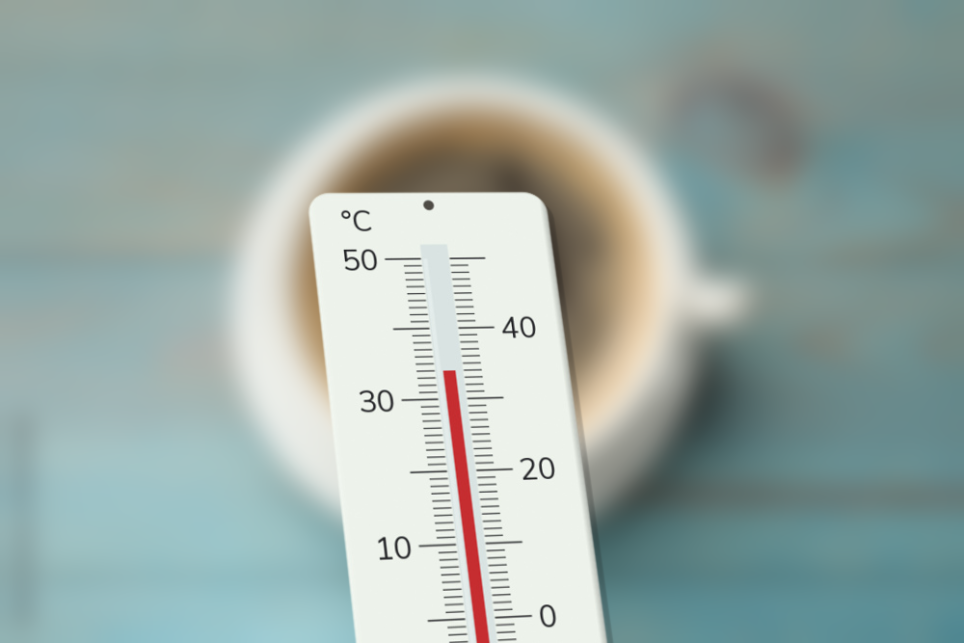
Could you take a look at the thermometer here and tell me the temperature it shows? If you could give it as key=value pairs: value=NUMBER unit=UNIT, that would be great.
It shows value=34 unit=°C
